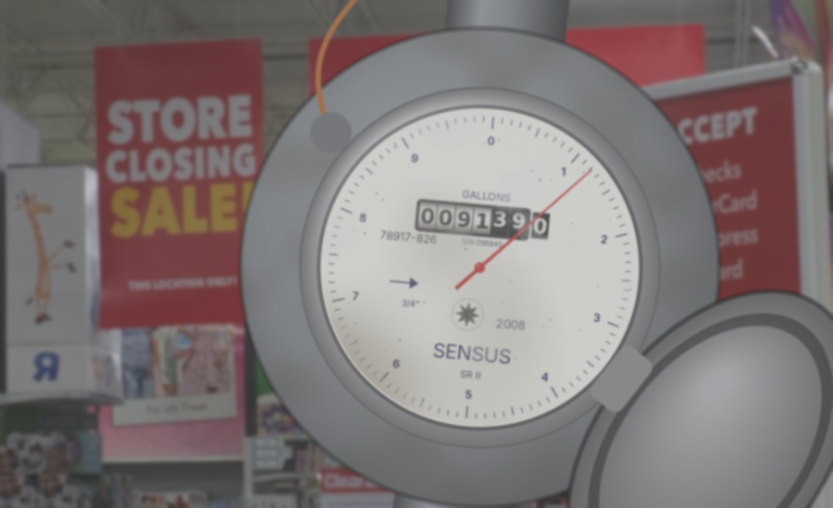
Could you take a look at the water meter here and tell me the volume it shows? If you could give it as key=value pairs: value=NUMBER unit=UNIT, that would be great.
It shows value=91391.2 unit=gal
